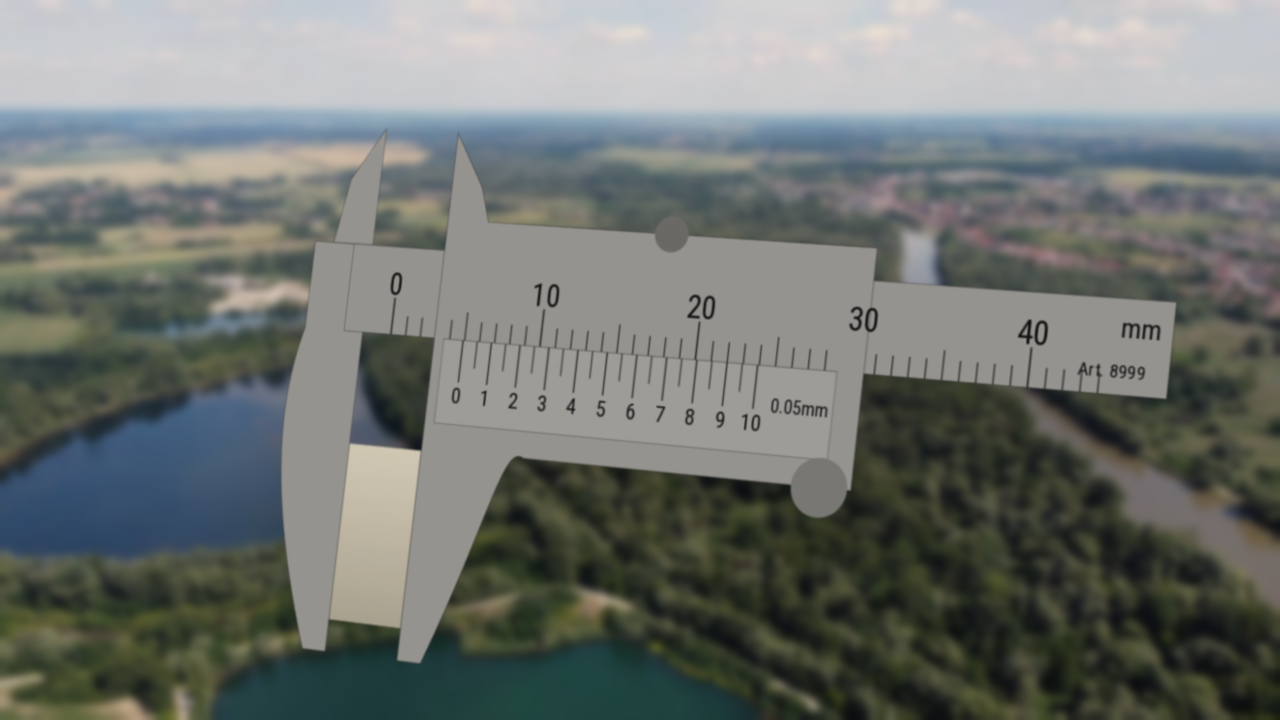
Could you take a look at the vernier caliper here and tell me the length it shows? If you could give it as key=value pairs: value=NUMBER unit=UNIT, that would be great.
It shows value=4.9 unit=mm
